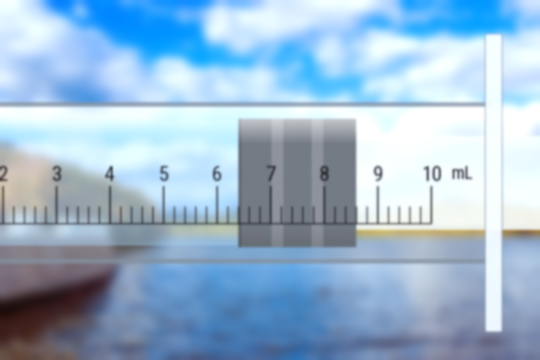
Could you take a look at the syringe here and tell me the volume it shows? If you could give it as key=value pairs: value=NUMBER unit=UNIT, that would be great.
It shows value=6.4 unit=mL
